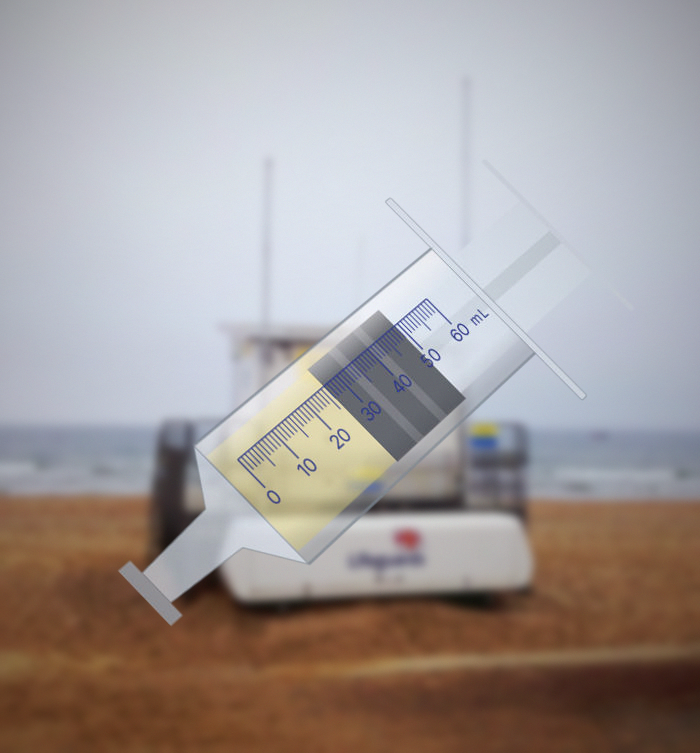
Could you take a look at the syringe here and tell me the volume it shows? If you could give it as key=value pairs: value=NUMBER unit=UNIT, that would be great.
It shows value=26 unit=mL
